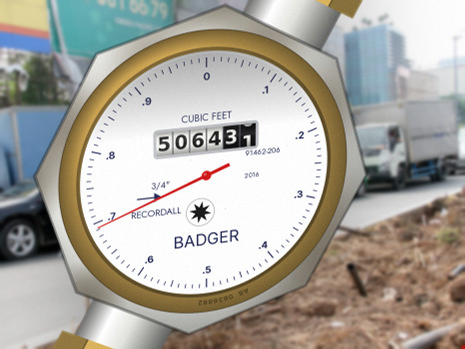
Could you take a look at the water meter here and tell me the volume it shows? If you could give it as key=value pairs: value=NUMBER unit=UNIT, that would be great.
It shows value=506430.69 unit=ft³
